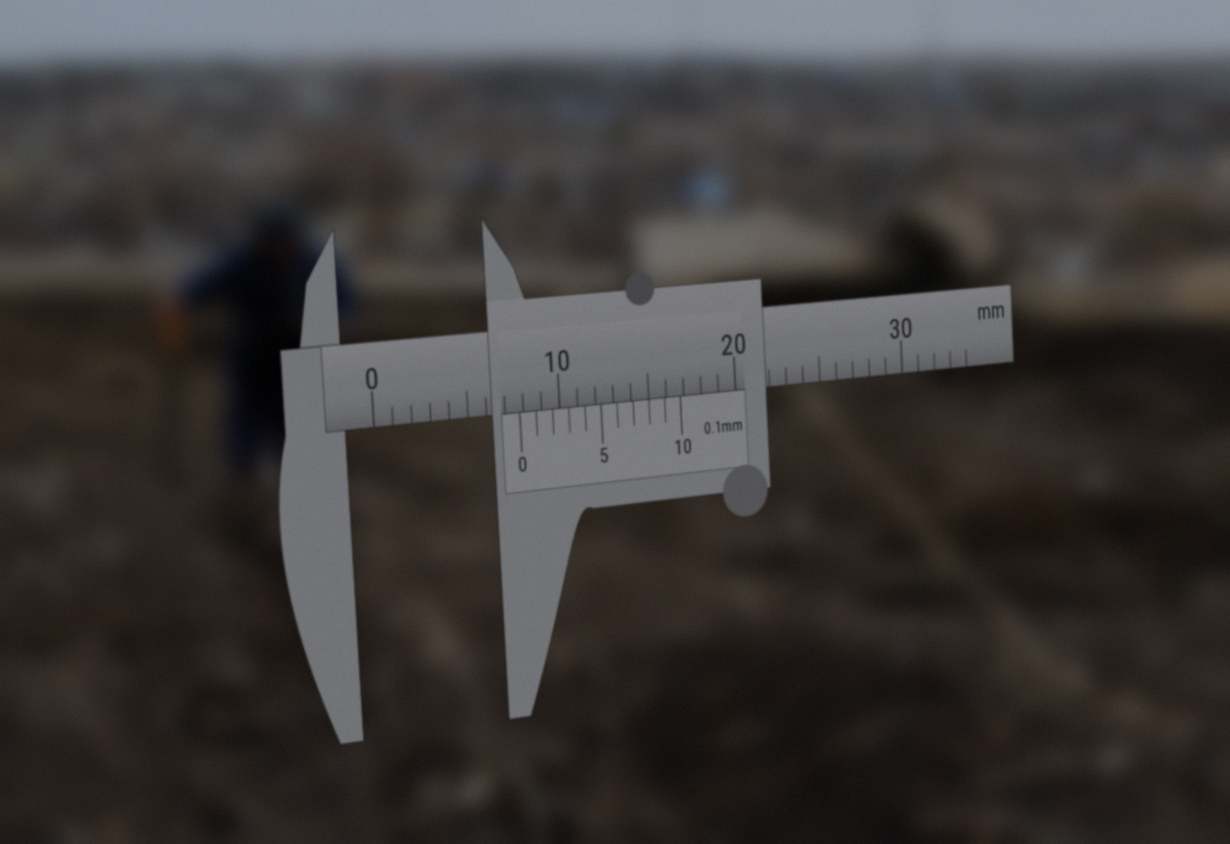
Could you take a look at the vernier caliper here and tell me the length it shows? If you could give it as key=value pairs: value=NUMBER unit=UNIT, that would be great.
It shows value=7.8 unit=mm
